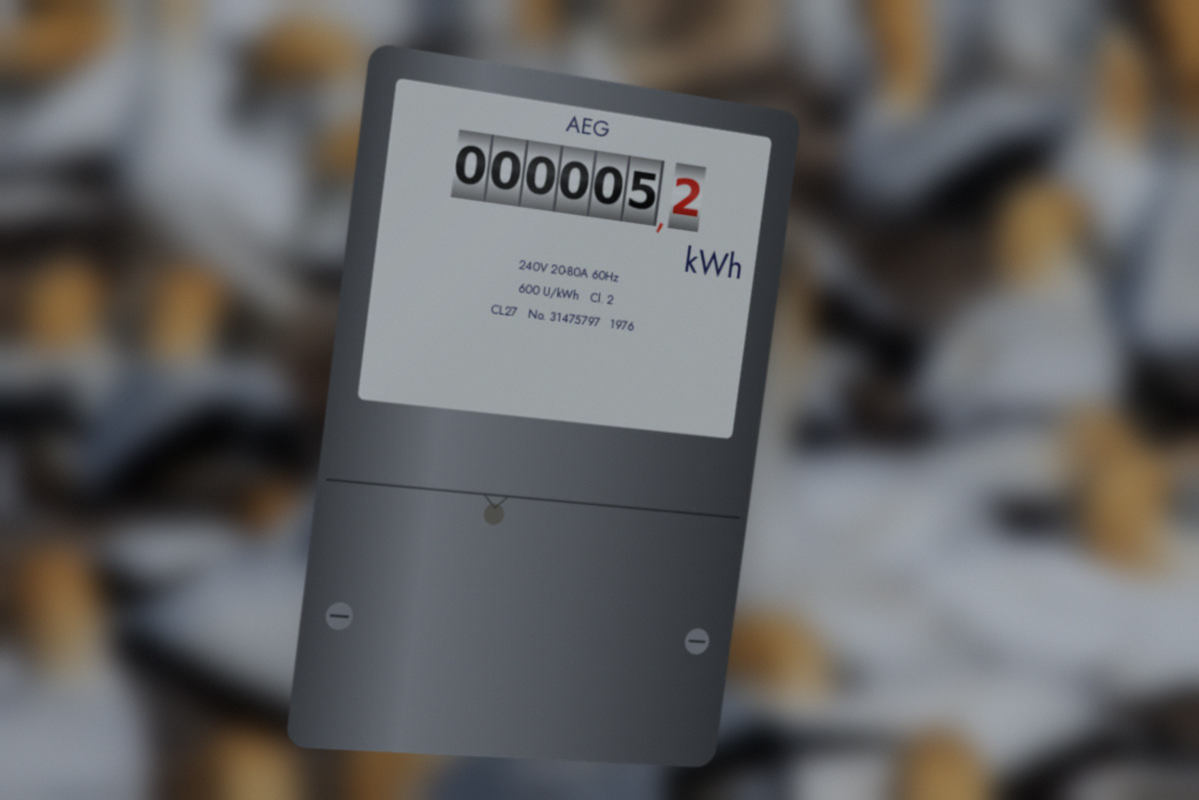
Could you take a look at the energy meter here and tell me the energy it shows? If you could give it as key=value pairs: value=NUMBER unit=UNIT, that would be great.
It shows value=5.2 unit=kWh
